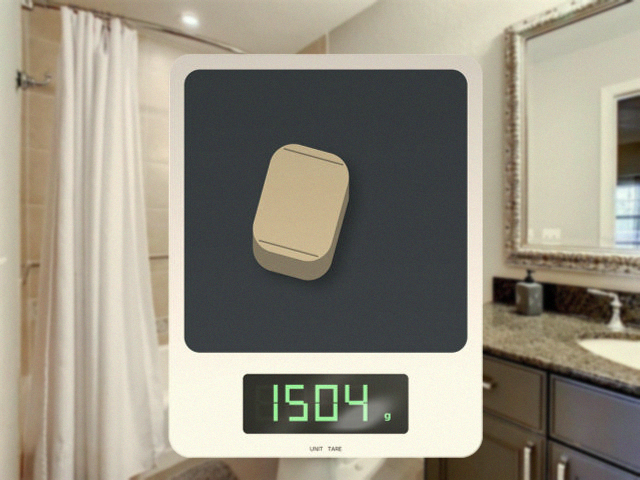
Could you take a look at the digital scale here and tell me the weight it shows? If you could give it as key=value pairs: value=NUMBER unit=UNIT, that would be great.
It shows value=1504 unit=g
